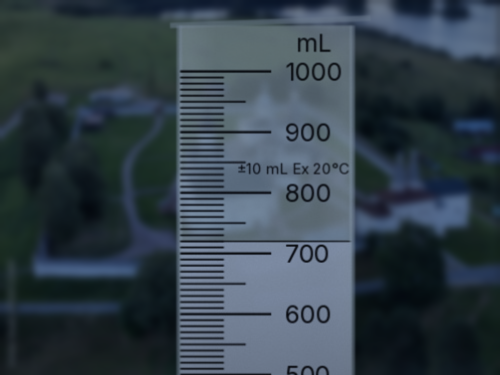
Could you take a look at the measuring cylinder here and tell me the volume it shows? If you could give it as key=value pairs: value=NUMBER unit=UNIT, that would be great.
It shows value=720 unit=mL
